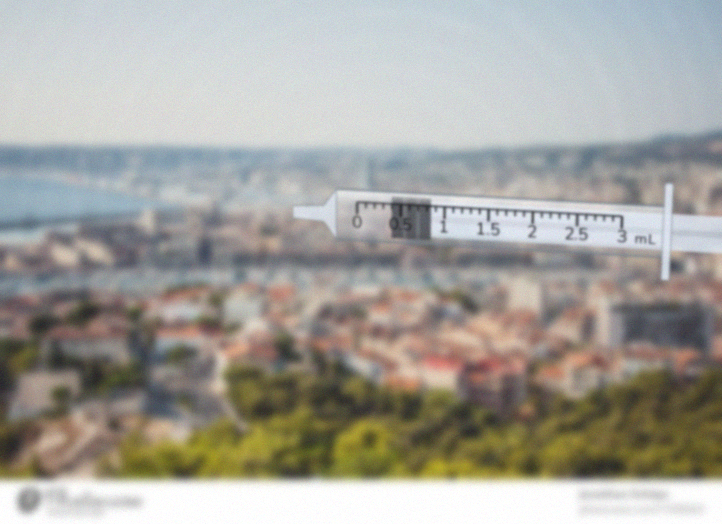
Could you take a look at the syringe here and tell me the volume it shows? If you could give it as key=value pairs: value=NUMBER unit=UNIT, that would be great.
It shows value=0.4 unit=mL
